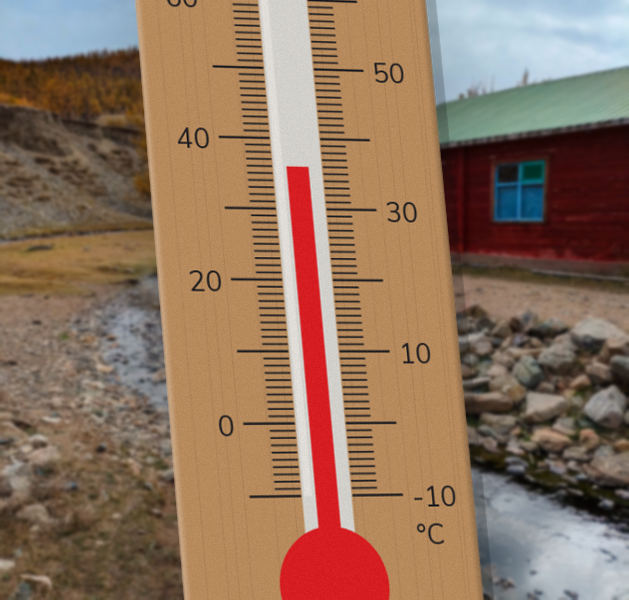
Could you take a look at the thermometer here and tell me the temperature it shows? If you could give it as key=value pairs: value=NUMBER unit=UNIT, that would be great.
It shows value=36 unit=°C
